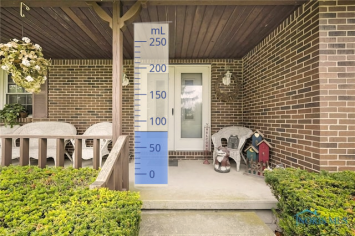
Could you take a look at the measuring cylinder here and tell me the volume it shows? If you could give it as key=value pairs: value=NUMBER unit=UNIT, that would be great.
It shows value=80 unit=mL
